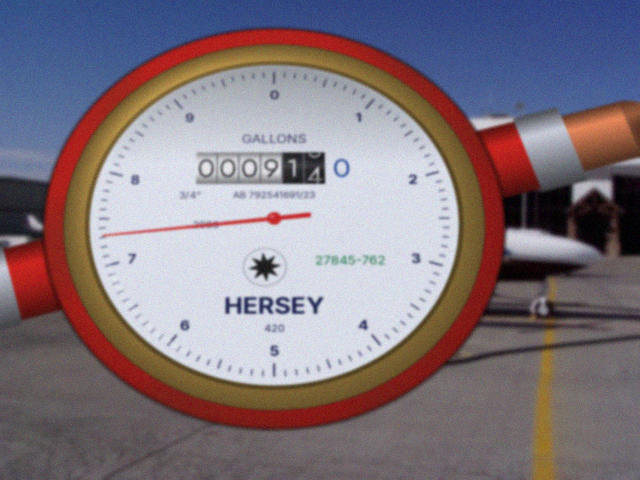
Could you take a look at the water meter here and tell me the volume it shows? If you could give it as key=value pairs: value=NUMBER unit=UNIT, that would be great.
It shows value=9137.3 unit=gal
